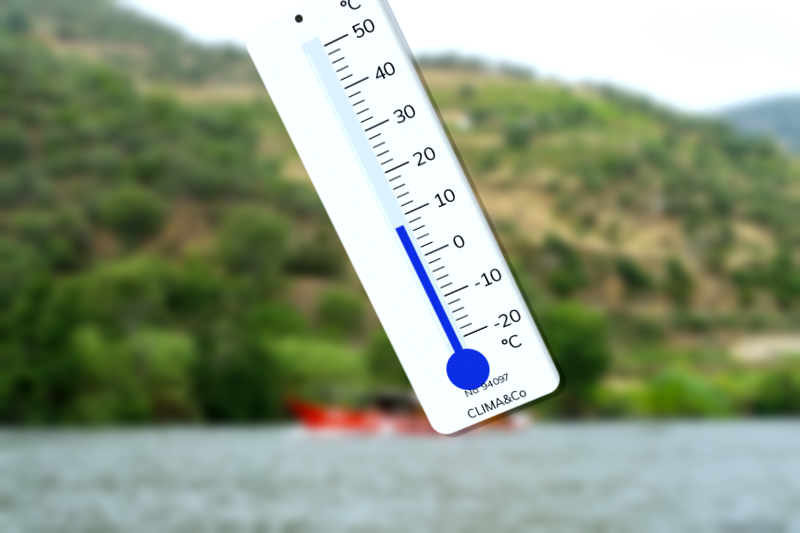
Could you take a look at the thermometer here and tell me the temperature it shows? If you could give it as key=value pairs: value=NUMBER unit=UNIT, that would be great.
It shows value=8 unit=°C
